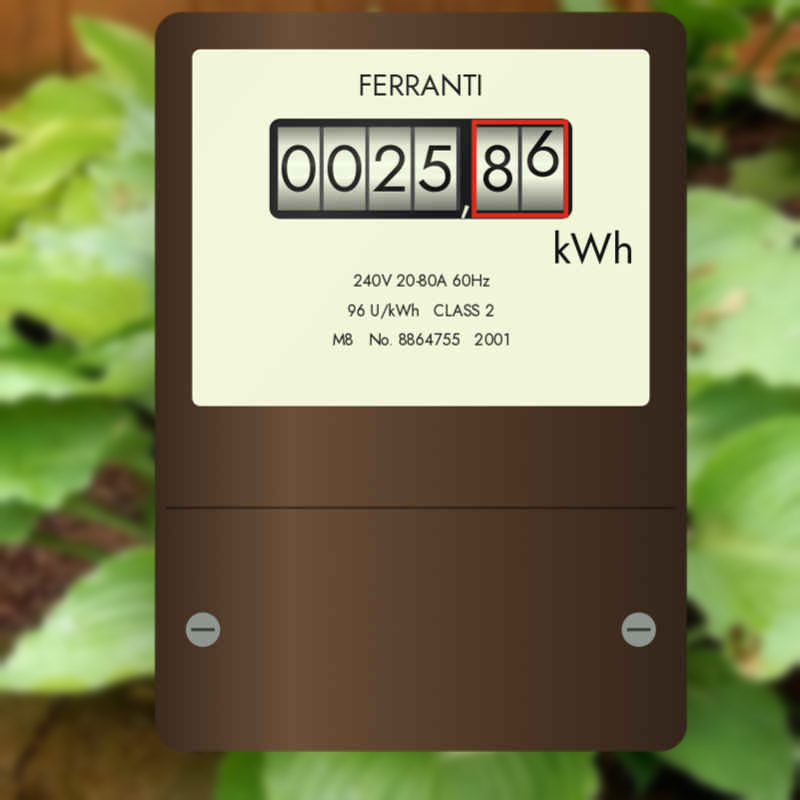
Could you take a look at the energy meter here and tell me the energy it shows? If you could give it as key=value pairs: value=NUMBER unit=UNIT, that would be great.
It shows value=25.86 unit=kWh
